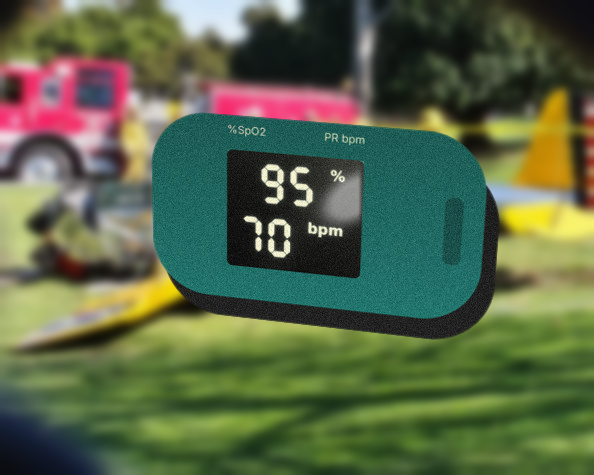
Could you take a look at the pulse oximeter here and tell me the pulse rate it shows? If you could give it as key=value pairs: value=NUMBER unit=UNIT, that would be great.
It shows value=70 unit=bpm
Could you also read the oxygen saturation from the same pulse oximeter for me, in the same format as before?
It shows value=95 unit=%
